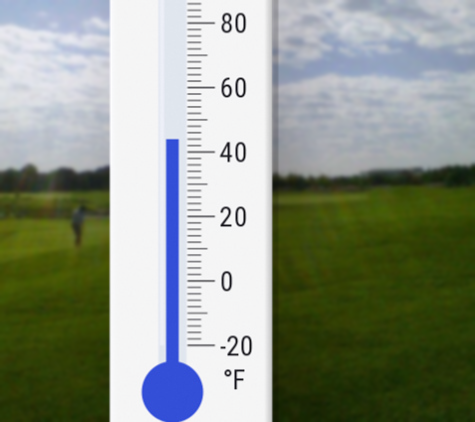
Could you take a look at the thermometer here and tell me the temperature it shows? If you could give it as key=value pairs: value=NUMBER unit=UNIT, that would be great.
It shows value=44 unit=°F
